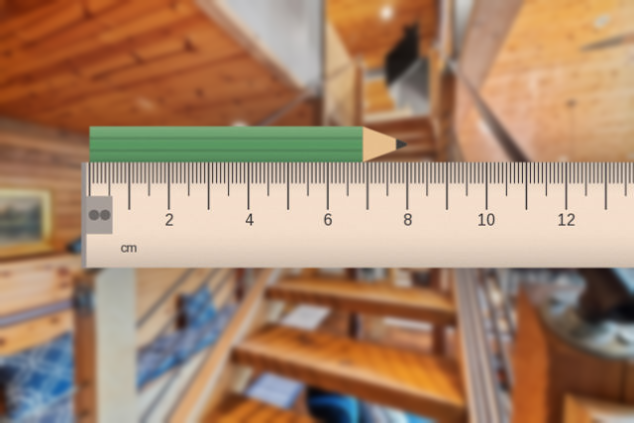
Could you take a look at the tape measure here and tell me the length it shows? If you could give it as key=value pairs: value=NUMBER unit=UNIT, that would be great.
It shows value=8 unit=cm
